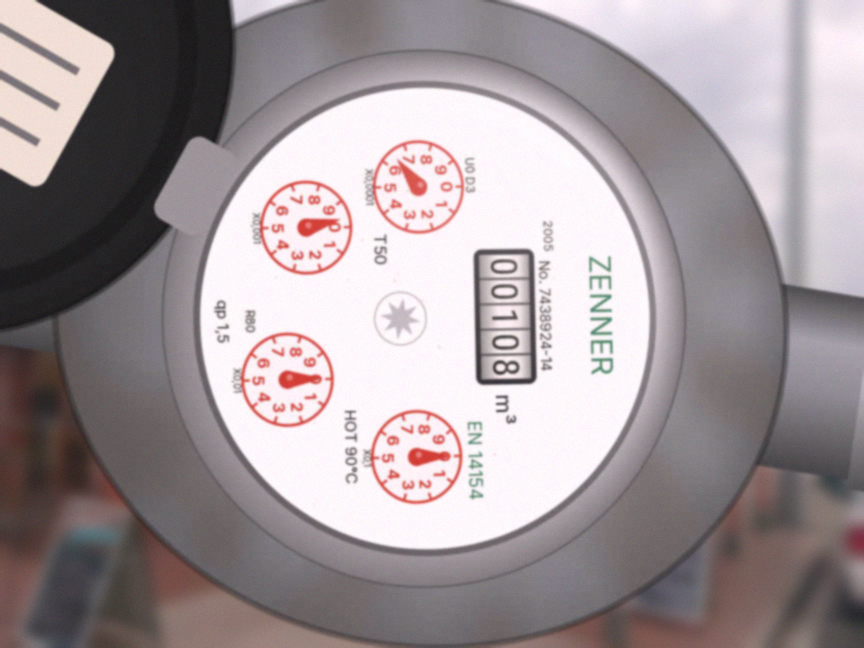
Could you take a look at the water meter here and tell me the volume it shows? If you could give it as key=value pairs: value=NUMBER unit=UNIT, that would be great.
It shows value=107.9996 unit=m³
